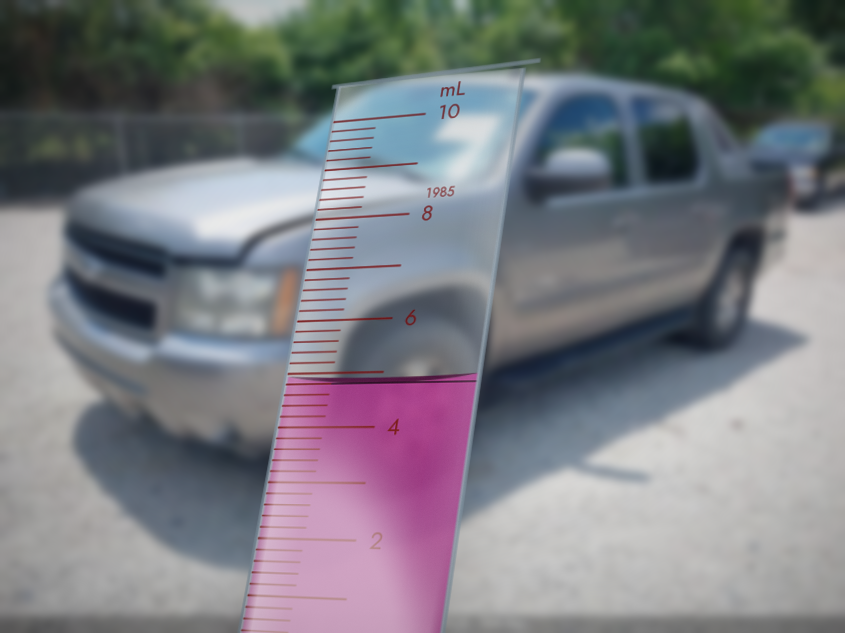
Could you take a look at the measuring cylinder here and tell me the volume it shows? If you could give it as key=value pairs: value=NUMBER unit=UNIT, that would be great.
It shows value=4.8 unit=mL
